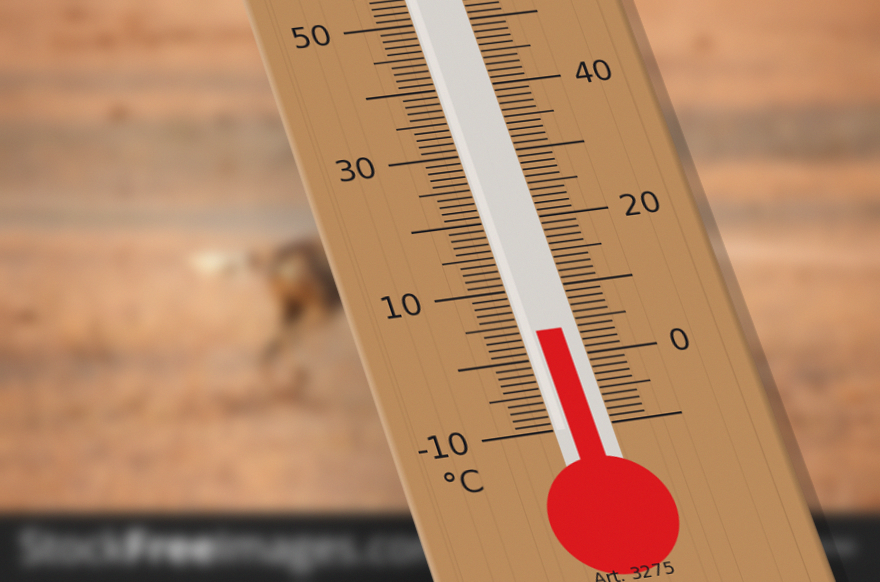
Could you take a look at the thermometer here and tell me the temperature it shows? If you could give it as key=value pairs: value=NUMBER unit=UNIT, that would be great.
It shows value=4 unit=°C
